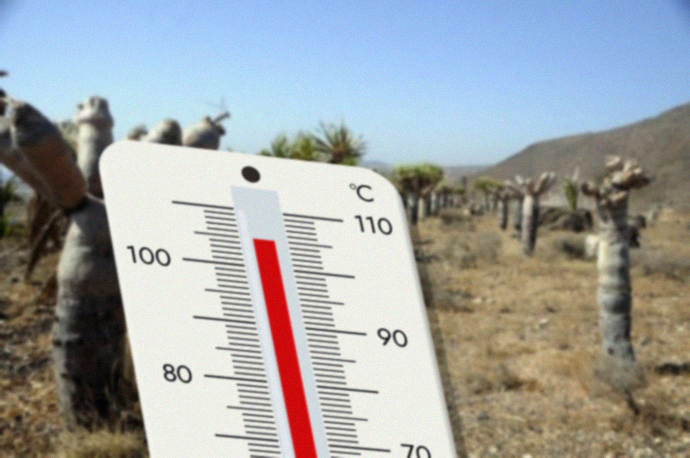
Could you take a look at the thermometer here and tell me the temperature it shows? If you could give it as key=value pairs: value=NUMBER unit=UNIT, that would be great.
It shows value=105 unit=°C
